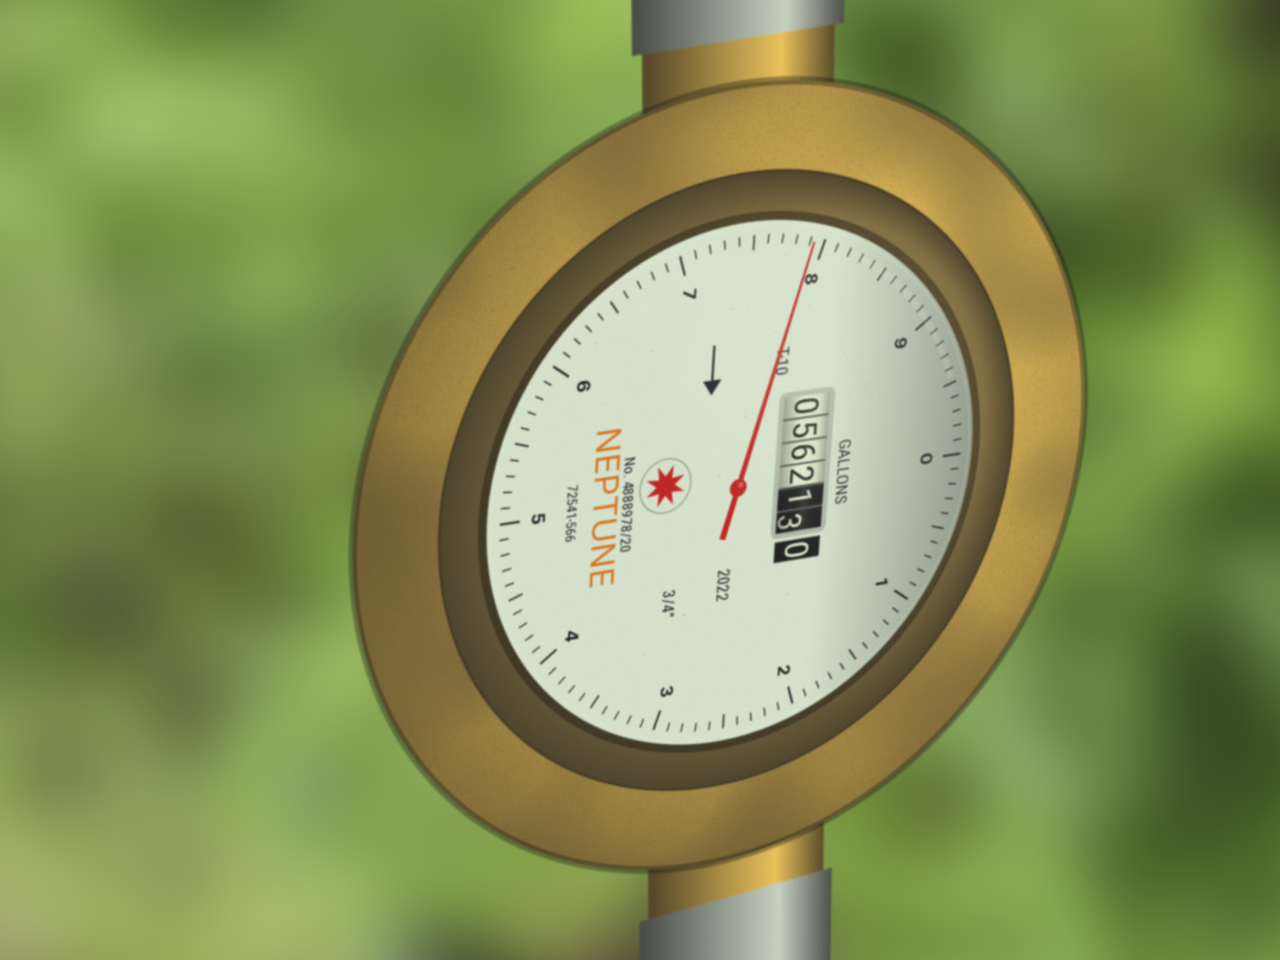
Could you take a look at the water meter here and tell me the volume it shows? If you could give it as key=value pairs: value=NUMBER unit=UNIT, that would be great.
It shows value=562127.9 unit=gal
